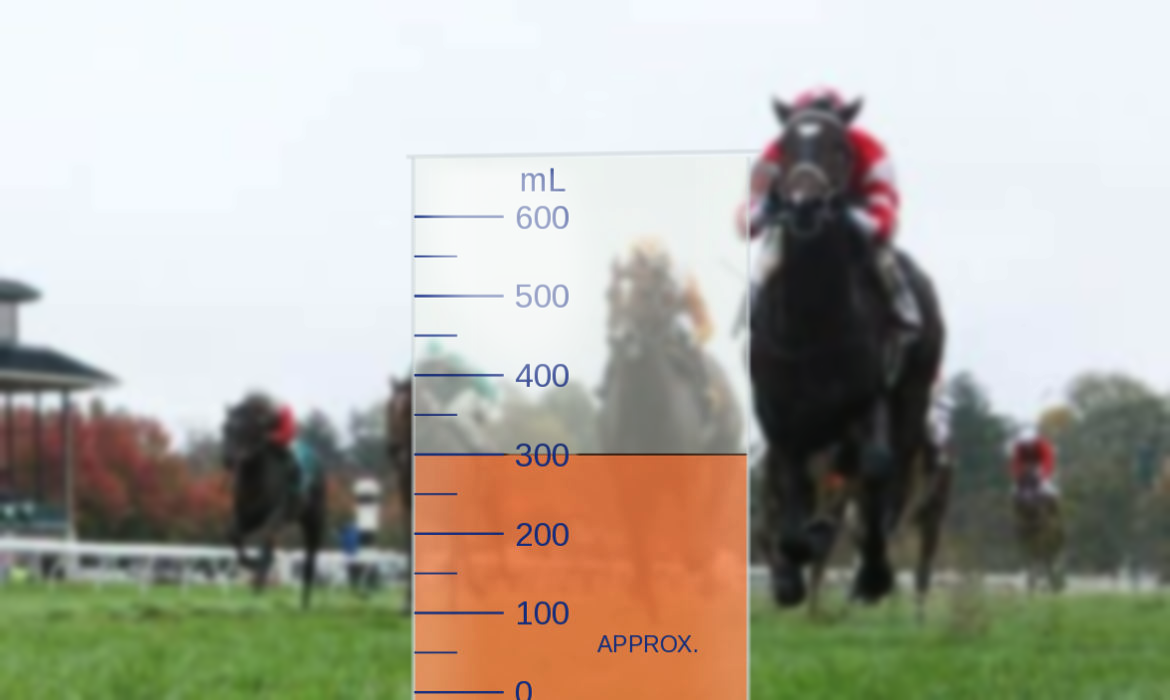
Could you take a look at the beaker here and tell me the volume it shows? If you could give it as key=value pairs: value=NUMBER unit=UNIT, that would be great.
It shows value=300 unit=mL
